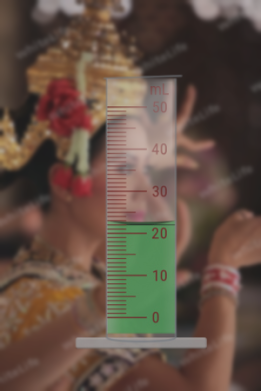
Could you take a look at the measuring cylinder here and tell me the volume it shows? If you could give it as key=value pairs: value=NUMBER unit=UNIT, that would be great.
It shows value=22 unit=mL
